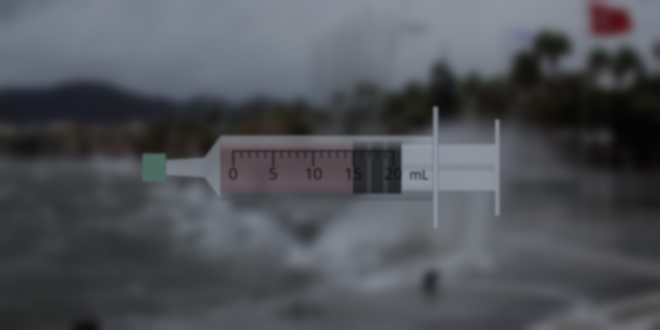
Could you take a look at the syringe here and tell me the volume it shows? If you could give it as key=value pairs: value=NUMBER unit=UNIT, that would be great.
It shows value=15 unit=mL
